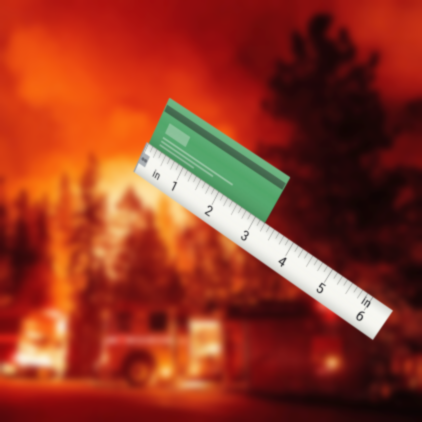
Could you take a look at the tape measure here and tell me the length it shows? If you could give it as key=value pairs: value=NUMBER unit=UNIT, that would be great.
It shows value=3.25 unit=in
